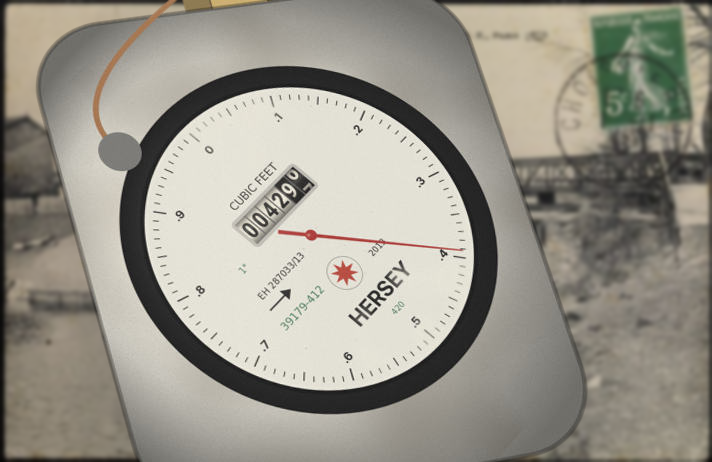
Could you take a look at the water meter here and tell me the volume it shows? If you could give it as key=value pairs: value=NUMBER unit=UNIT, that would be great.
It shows value=4296.39 unit=ft³
